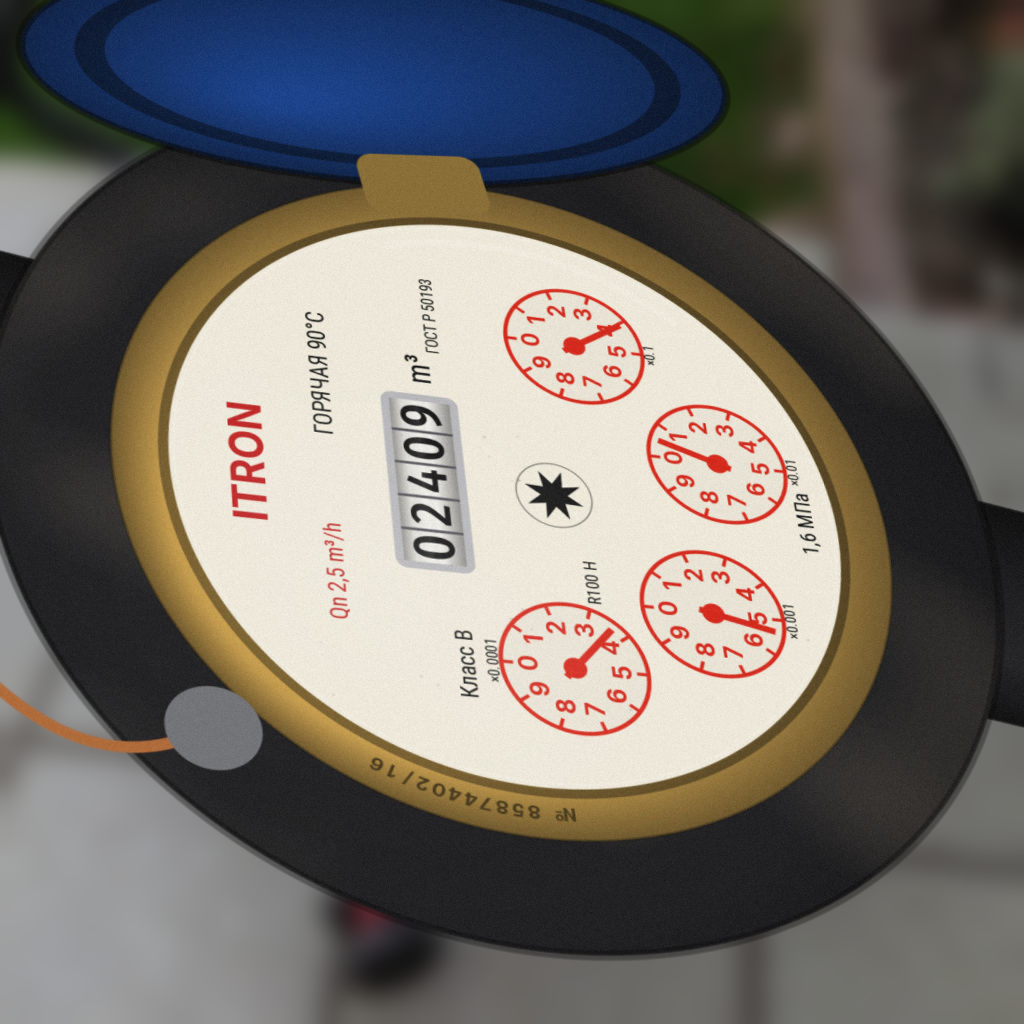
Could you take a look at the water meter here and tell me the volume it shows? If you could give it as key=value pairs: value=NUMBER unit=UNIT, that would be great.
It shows value=2409.4053 unit=m³
